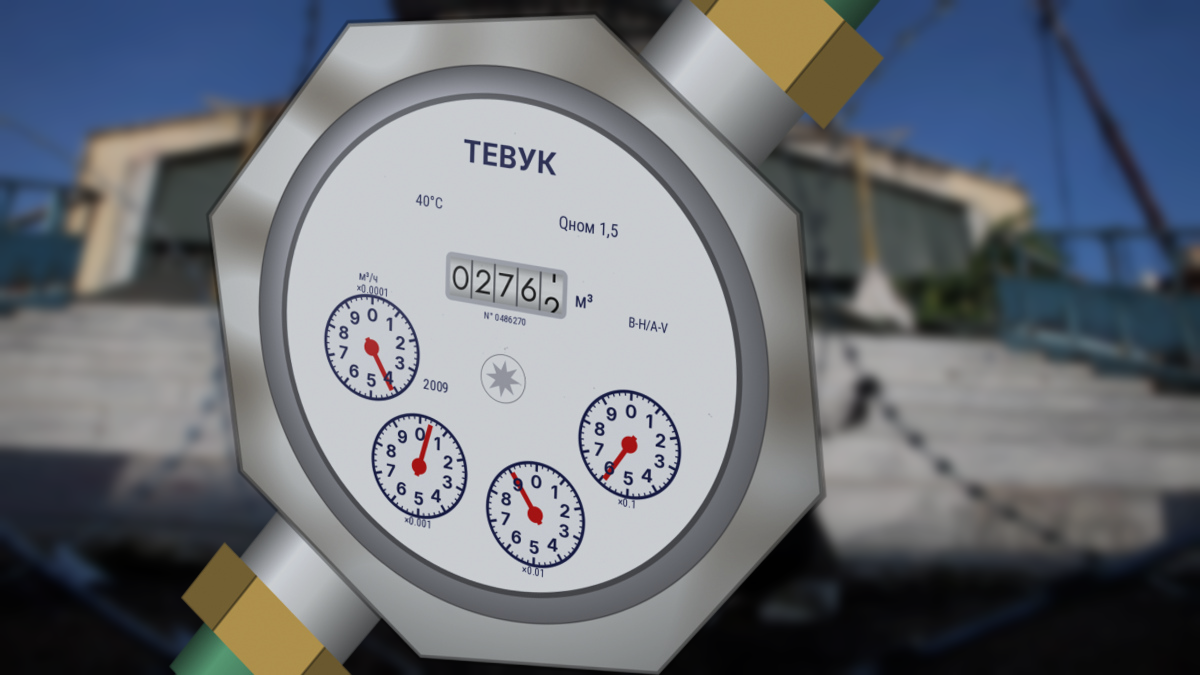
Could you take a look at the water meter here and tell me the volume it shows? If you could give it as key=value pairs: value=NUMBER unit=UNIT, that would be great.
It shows value=2761.5904 unit=m³
